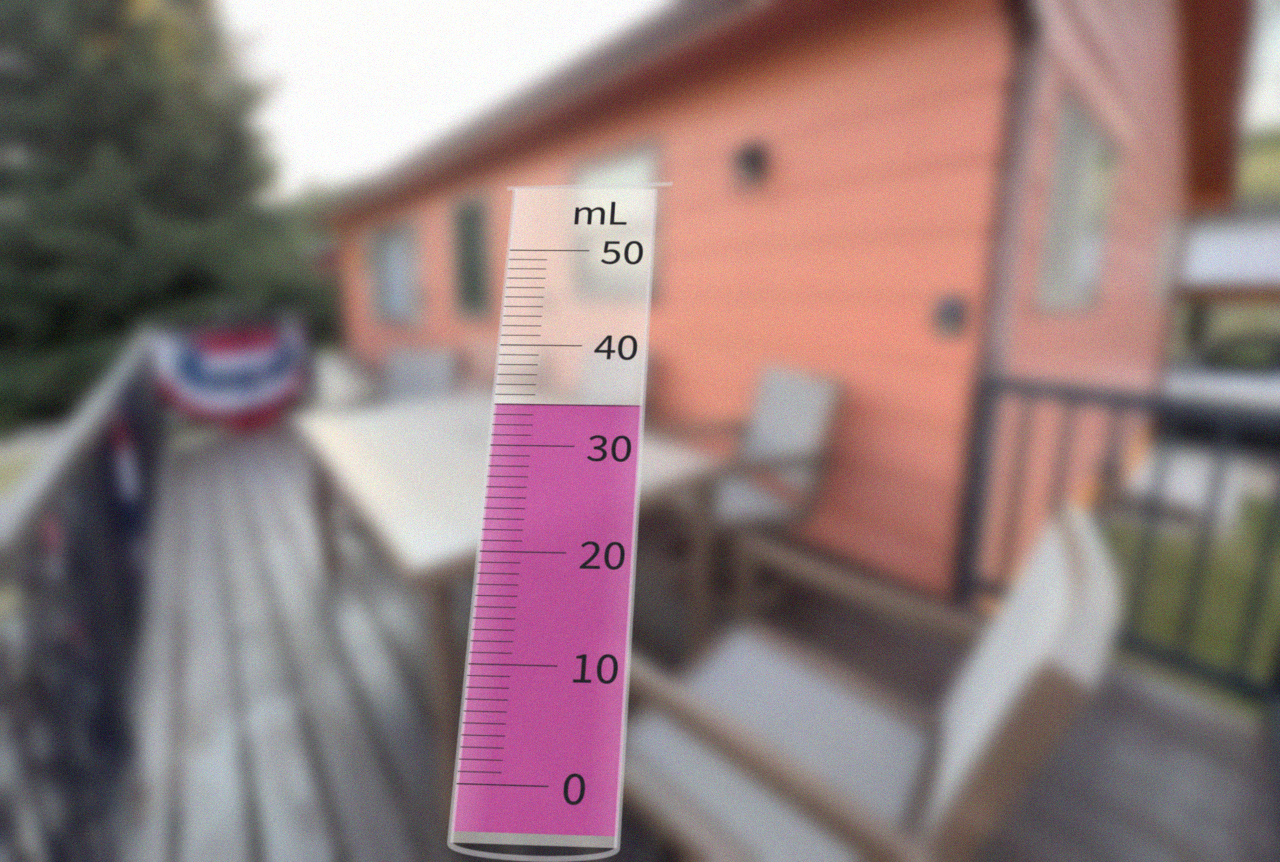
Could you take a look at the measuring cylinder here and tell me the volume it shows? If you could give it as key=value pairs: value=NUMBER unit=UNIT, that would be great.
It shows value=34 unit=mL
